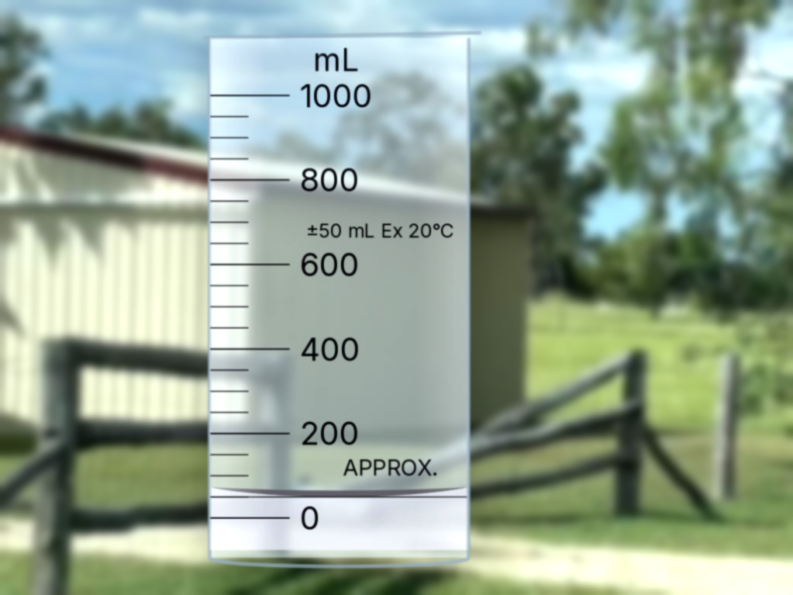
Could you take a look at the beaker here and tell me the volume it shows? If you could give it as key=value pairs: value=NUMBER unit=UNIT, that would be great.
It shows value=50 unit=mL
